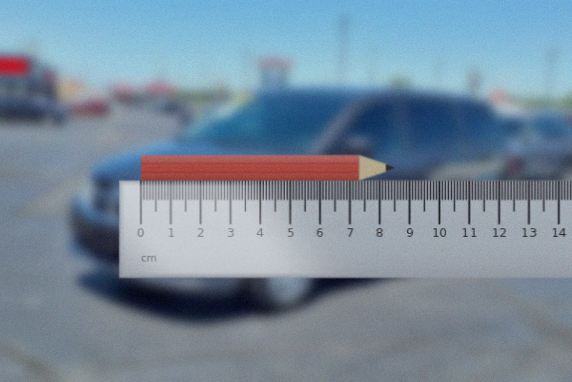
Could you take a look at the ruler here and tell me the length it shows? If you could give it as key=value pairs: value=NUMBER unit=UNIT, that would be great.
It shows value=8.5 unit=cm
